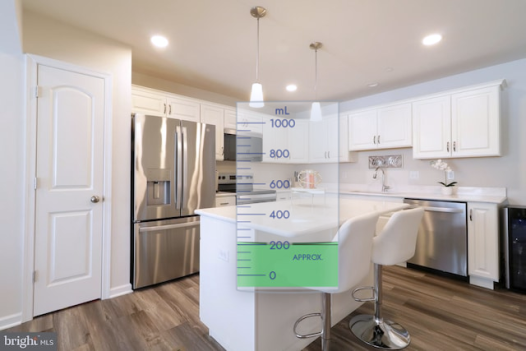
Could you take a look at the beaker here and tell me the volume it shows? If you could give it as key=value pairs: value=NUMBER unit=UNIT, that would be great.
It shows value=200 unit=mL
